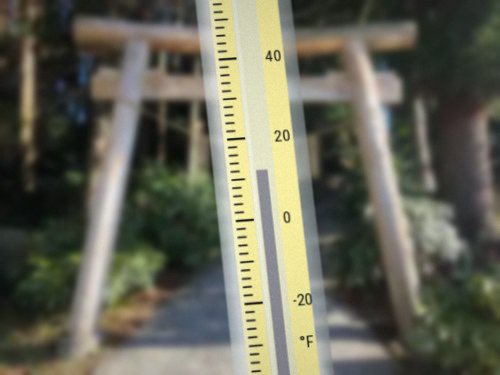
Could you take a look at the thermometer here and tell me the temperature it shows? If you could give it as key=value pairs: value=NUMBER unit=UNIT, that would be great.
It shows value=12 unit=°F
